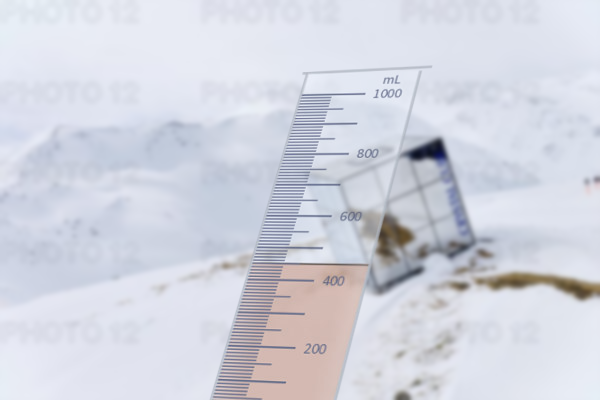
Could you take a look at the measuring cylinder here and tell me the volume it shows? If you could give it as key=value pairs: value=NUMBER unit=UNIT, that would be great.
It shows value=450 unit=mL
